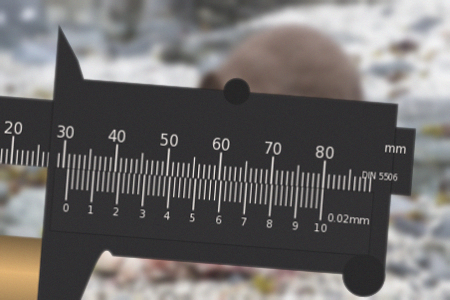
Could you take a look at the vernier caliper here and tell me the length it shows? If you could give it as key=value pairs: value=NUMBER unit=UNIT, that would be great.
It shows value=31.0 unit=mm
